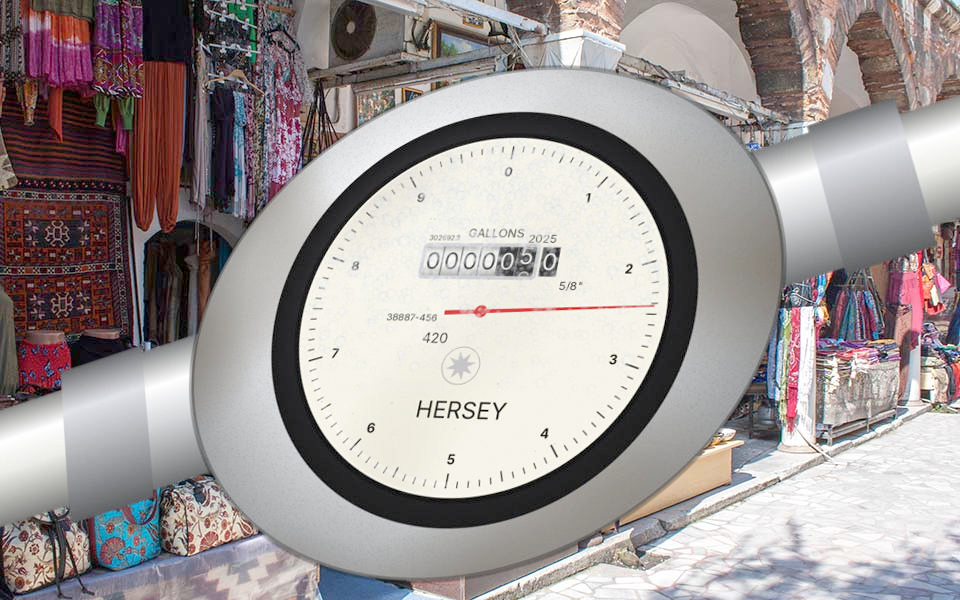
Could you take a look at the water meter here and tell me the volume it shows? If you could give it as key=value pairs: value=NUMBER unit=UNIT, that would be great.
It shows value=52.4 unit=gal
